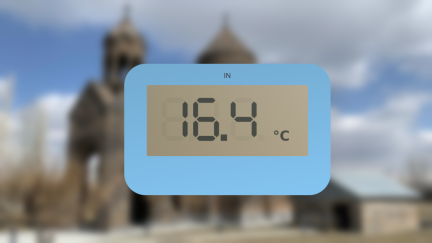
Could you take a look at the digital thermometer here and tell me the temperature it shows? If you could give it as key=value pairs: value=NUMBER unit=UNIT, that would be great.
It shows value=16.4 unit=°C
